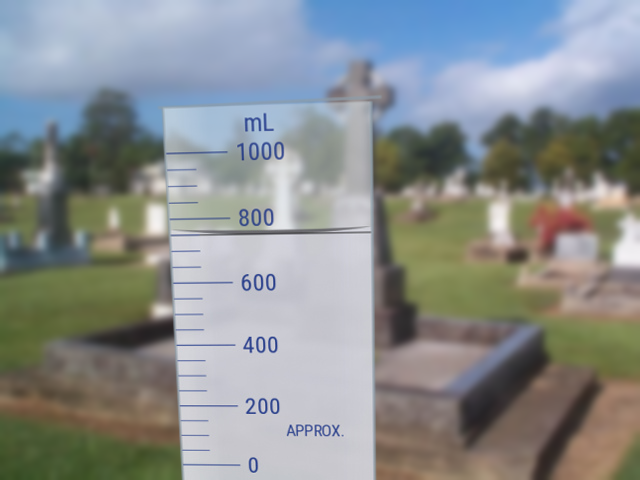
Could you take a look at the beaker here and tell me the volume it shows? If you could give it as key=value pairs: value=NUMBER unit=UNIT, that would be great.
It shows value=750 unit=mL
